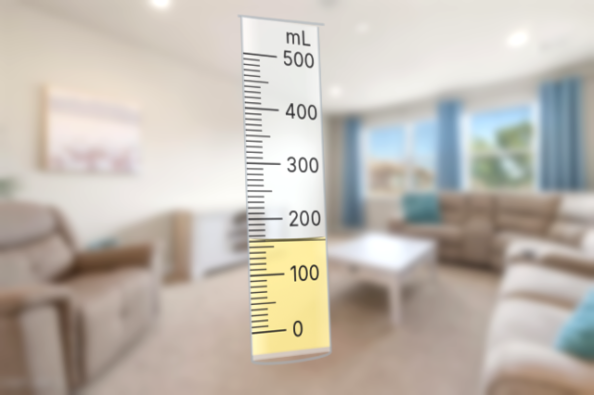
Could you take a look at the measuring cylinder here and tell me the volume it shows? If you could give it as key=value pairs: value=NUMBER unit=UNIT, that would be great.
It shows value=160 unit=mL
